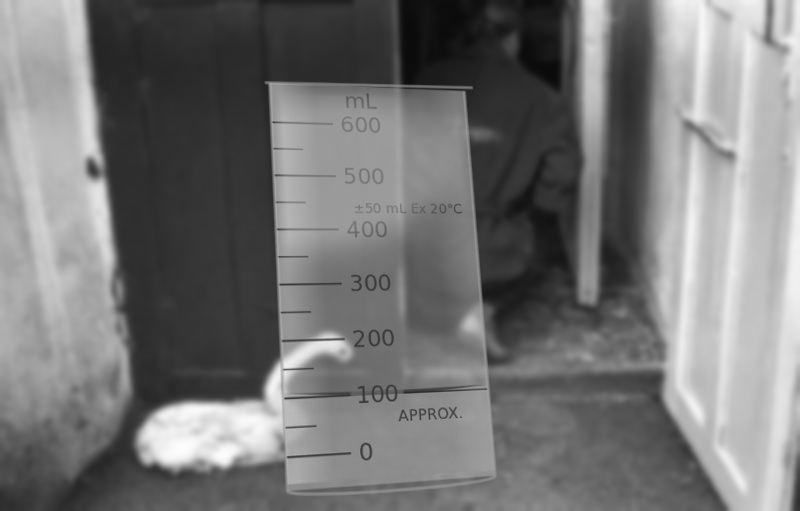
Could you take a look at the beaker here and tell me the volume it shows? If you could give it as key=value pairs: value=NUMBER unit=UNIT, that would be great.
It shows value=100 unit=mL
